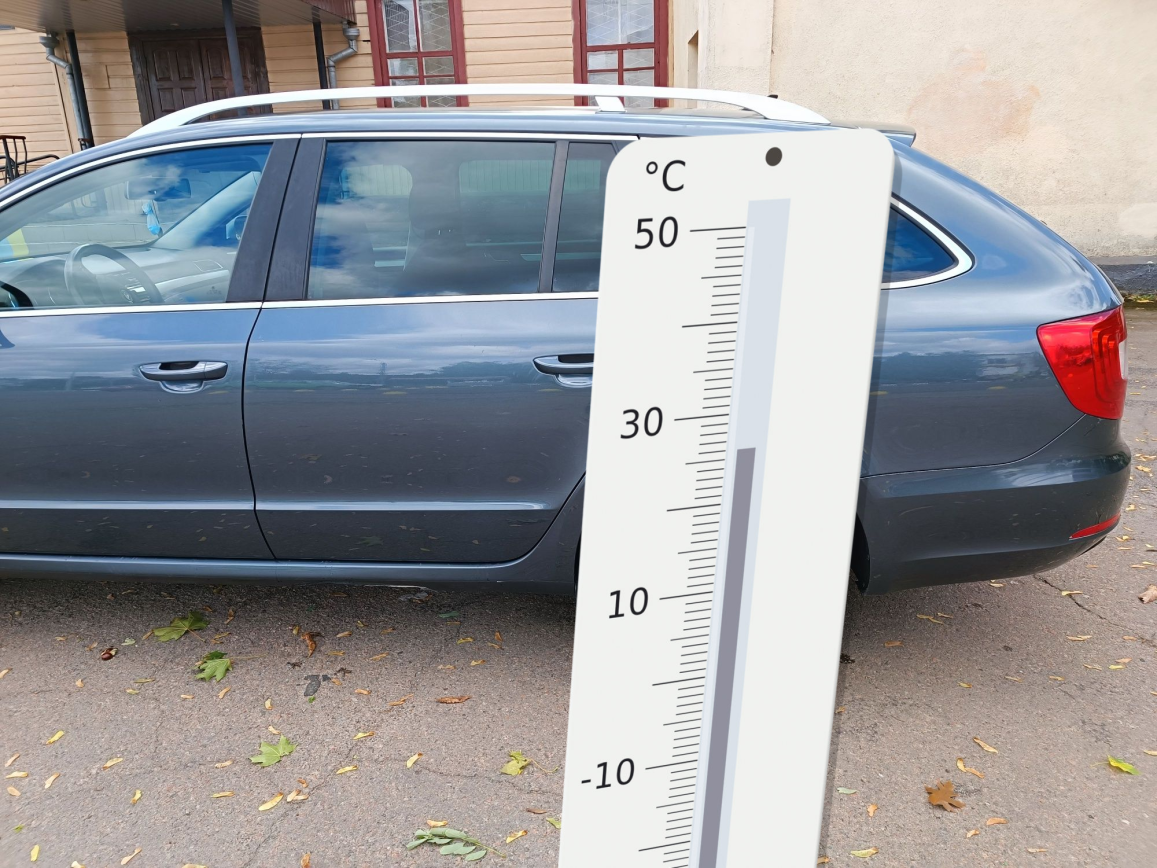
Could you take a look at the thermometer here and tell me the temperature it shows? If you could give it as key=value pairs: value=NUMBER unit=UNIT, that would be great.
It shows value=26 unit=°C
